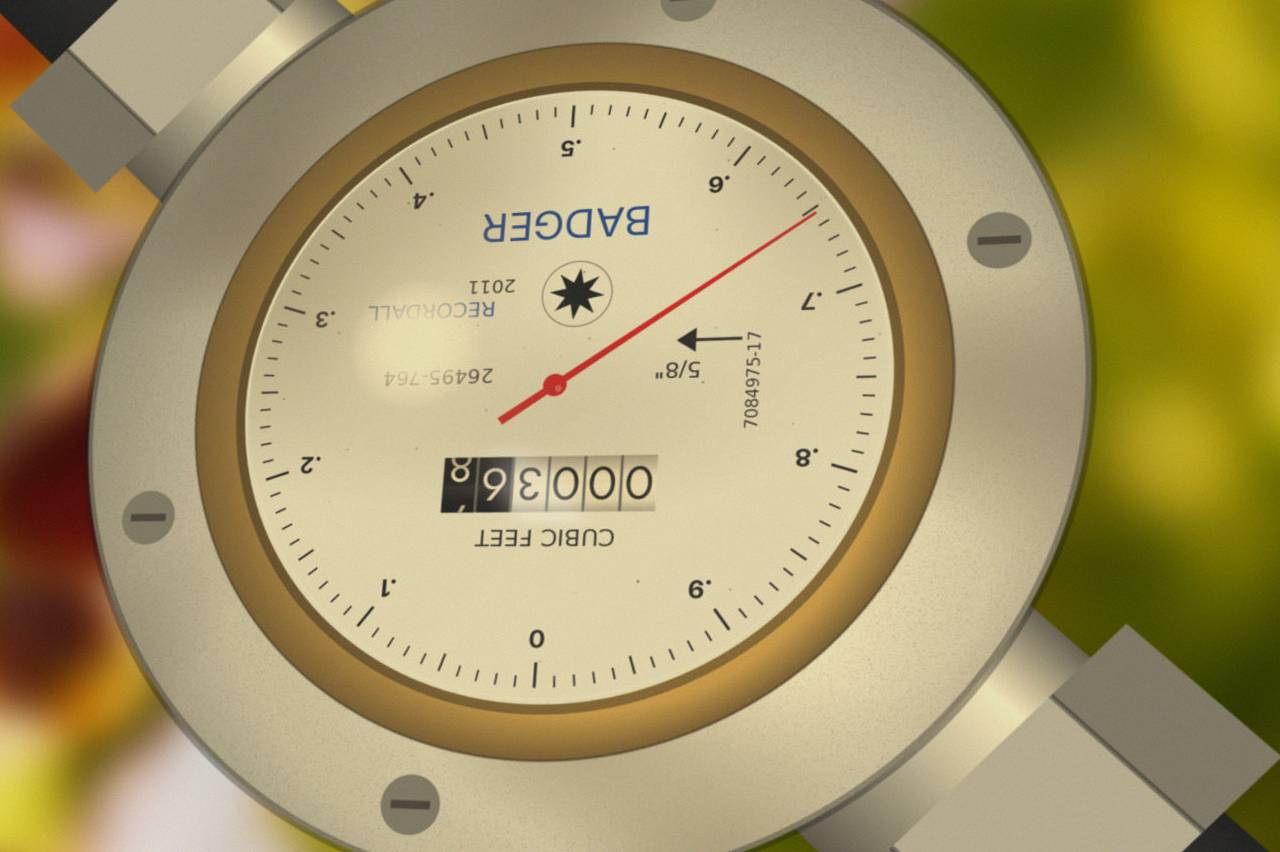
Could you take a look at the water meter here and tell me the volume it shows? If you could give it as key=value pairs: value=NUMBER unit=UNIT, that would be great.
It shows value=367.65 unit=ft³
